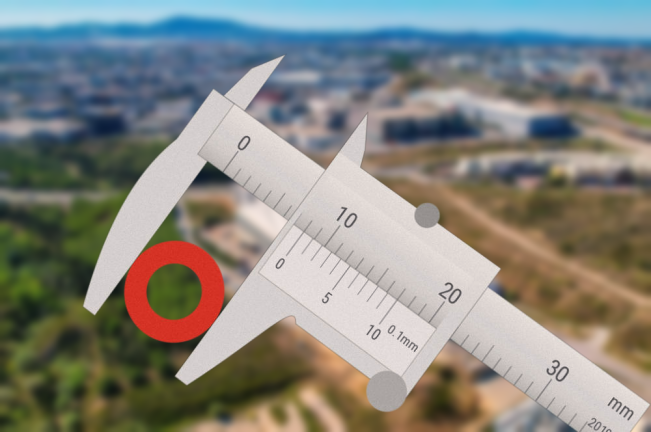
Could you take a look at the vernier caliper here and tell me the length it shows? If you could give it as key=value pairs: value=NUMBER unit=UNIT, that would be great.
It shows value=8.0 unit=mm
